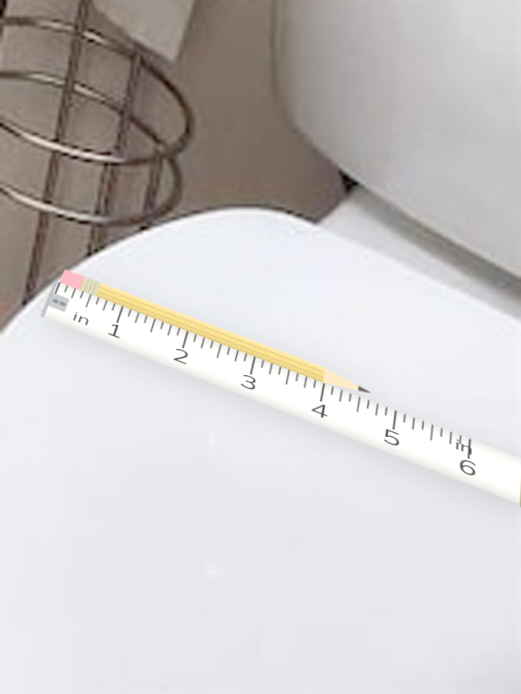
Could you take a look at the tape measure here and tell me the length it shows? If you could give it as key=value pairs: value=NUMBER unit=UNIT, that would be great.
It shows value=4.625 unit=in
